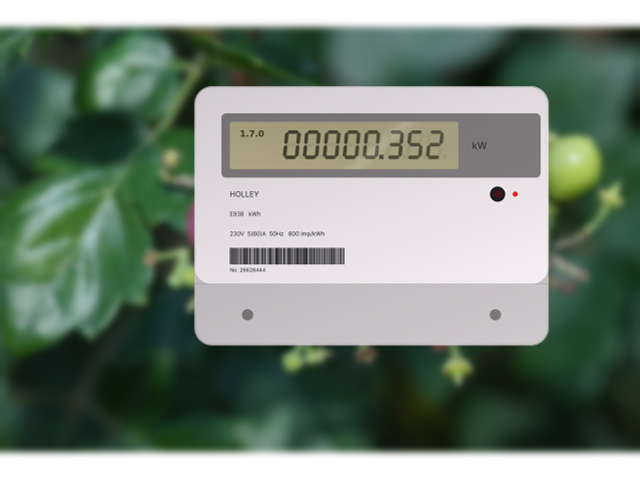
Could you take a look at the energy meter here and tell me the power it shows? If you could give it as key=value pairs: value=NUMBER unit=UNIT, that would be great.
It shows value=0.352 unit=kW
